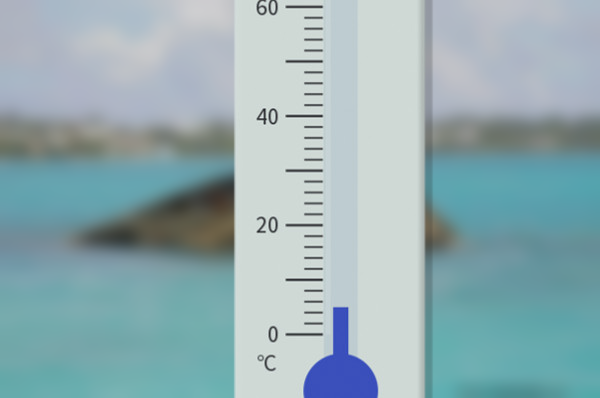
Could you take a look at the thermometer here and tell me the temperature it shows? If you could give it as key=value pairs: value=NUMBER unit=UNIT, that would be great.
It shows value=5 unit=°C
